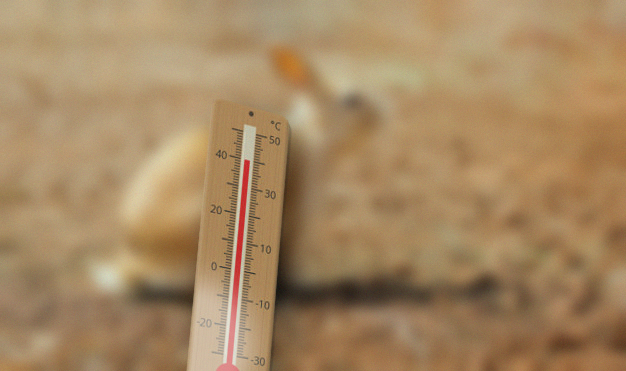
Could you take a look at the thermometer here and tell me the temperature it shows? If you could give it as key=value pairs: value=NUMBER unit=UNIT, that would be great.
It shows value=40 unit=°C
